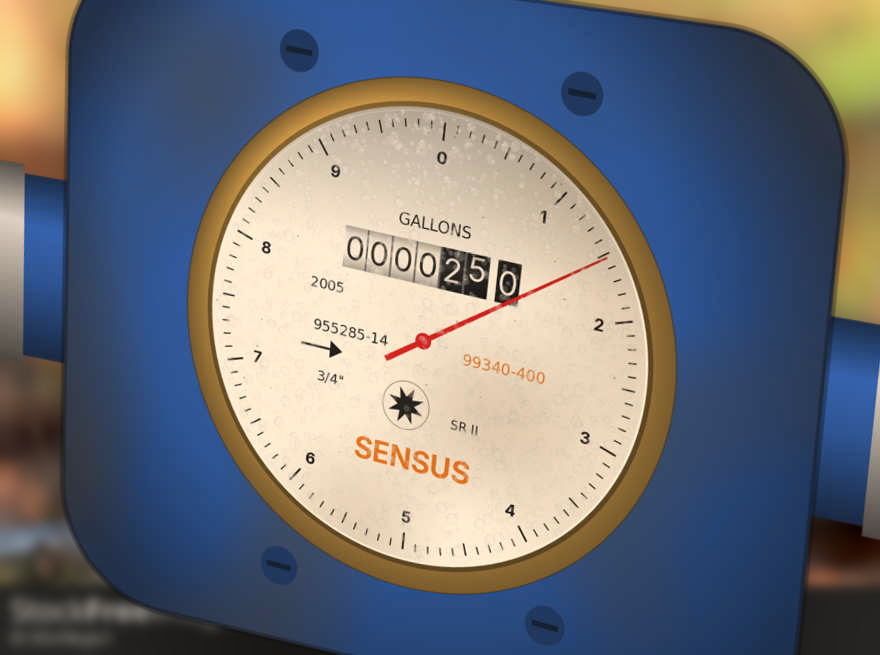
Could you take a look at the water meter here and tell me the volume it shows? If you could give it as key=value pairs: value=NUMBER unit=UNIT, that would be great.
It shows value=251.5 unit=gal
